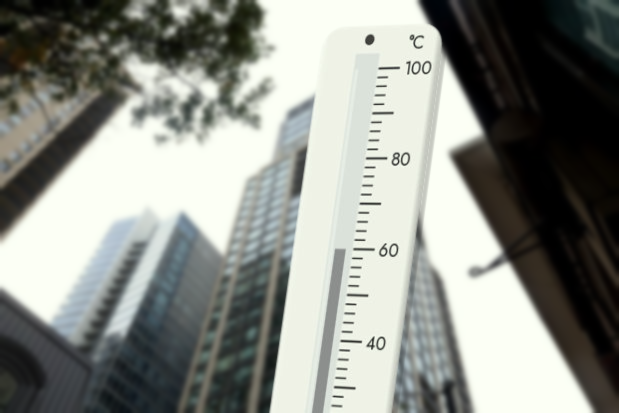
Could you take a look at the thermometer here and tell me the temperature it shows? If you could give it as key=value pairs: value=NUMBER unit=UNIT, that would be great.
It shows value=60 unit=°C
